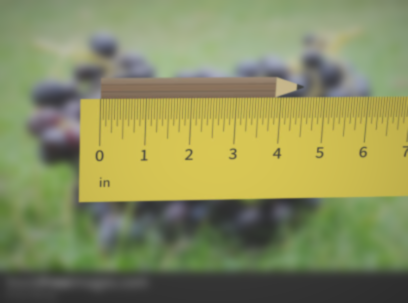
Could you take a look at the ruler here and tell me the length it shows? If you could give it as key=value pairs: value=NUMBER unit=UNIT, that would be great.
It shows value=4.5 unit=in
